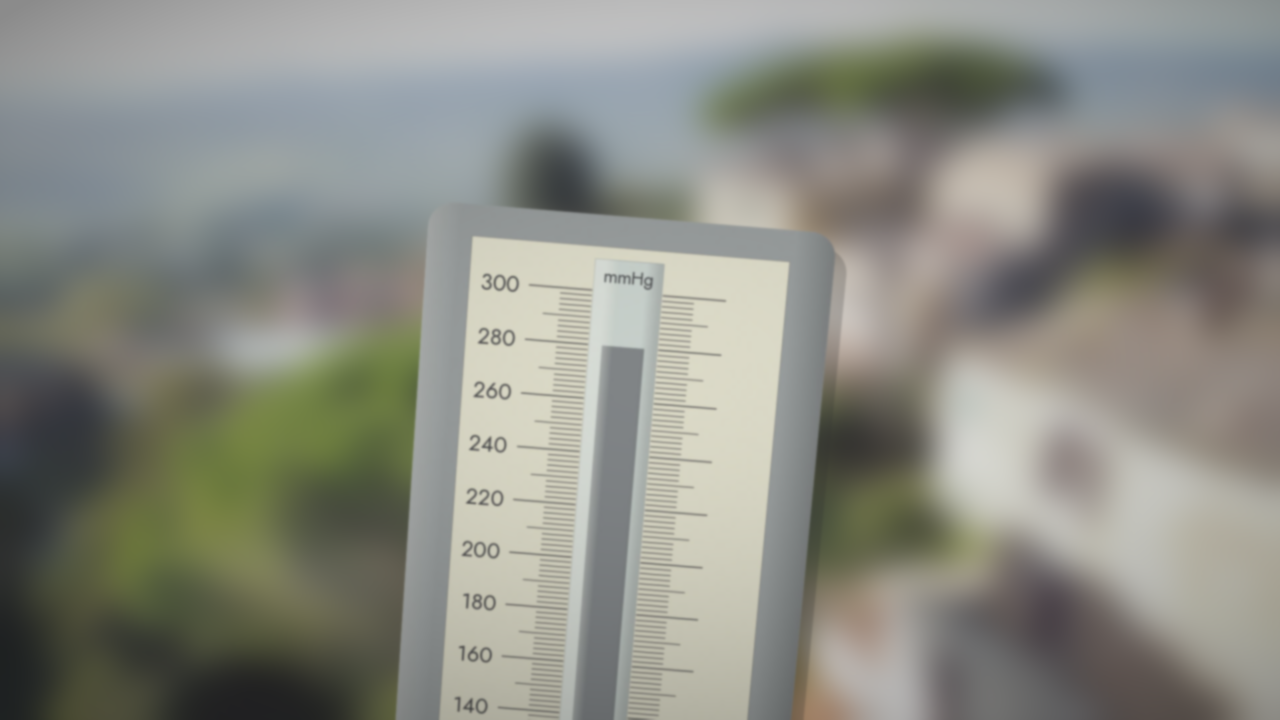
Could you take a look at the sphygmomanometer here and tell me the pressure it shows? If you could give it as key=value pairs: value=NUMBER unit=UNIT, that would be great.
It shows value=280 unit=mmHg
